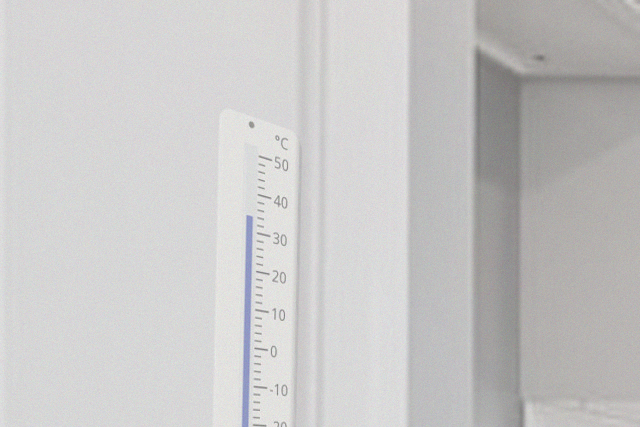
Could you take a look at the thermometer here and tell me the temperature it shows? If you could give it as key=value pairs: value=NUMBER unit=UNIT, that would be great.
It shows value=34 unit=°C
